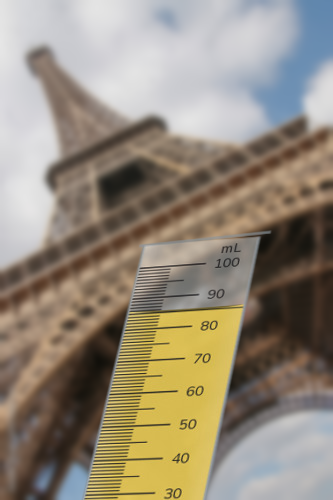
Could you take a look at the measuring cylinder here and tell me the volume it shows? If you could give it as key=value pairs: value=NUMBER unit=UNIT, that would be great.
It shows value=85 unit=mL
